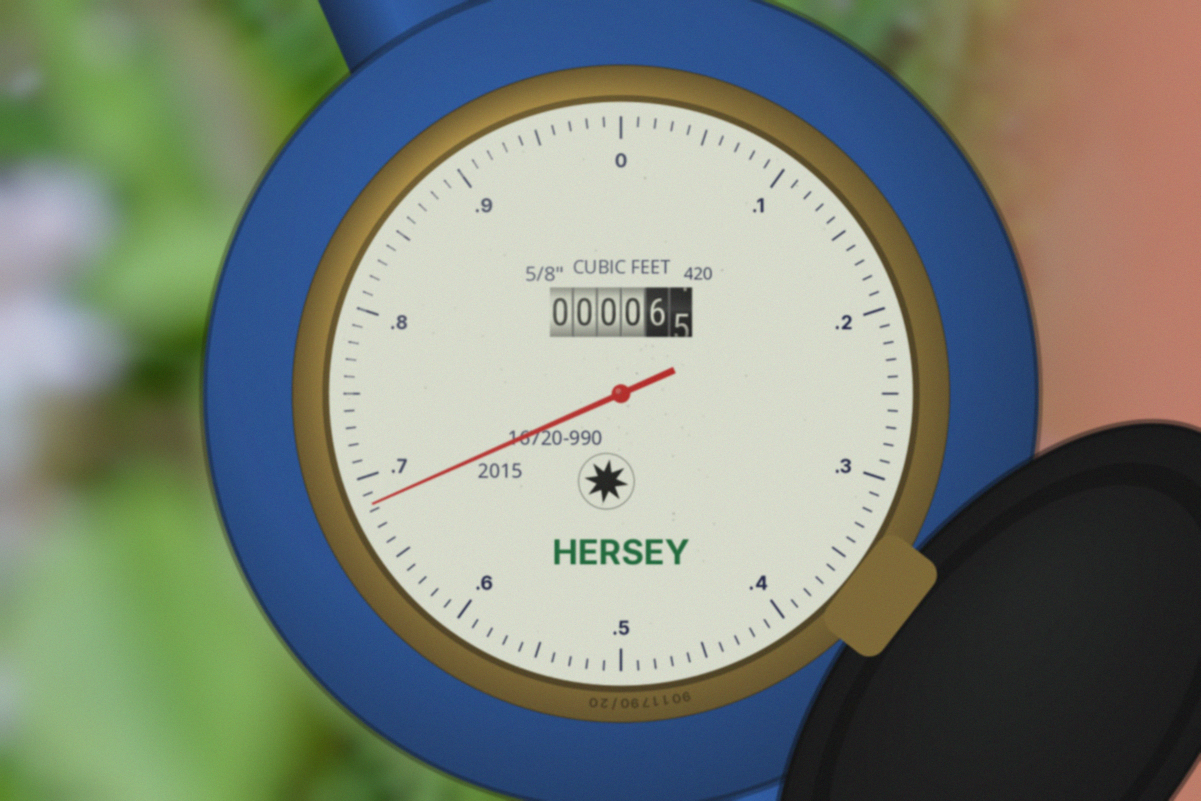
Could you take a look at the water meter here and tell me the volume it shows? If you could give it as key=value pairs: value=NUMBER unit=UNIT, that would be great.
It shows value=64.68 unit=ft³
